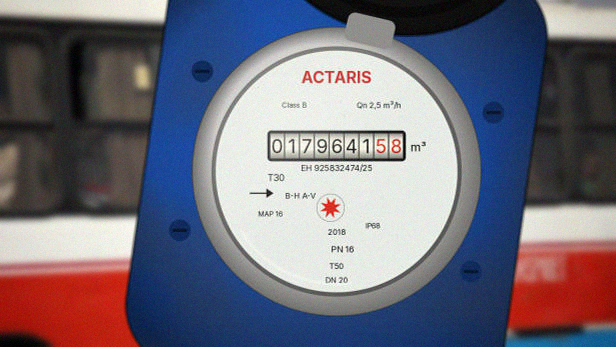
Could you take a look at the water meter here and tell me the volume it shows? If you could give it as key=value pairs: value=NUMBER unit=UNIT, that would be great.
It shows value=179641.58 unit=m³
